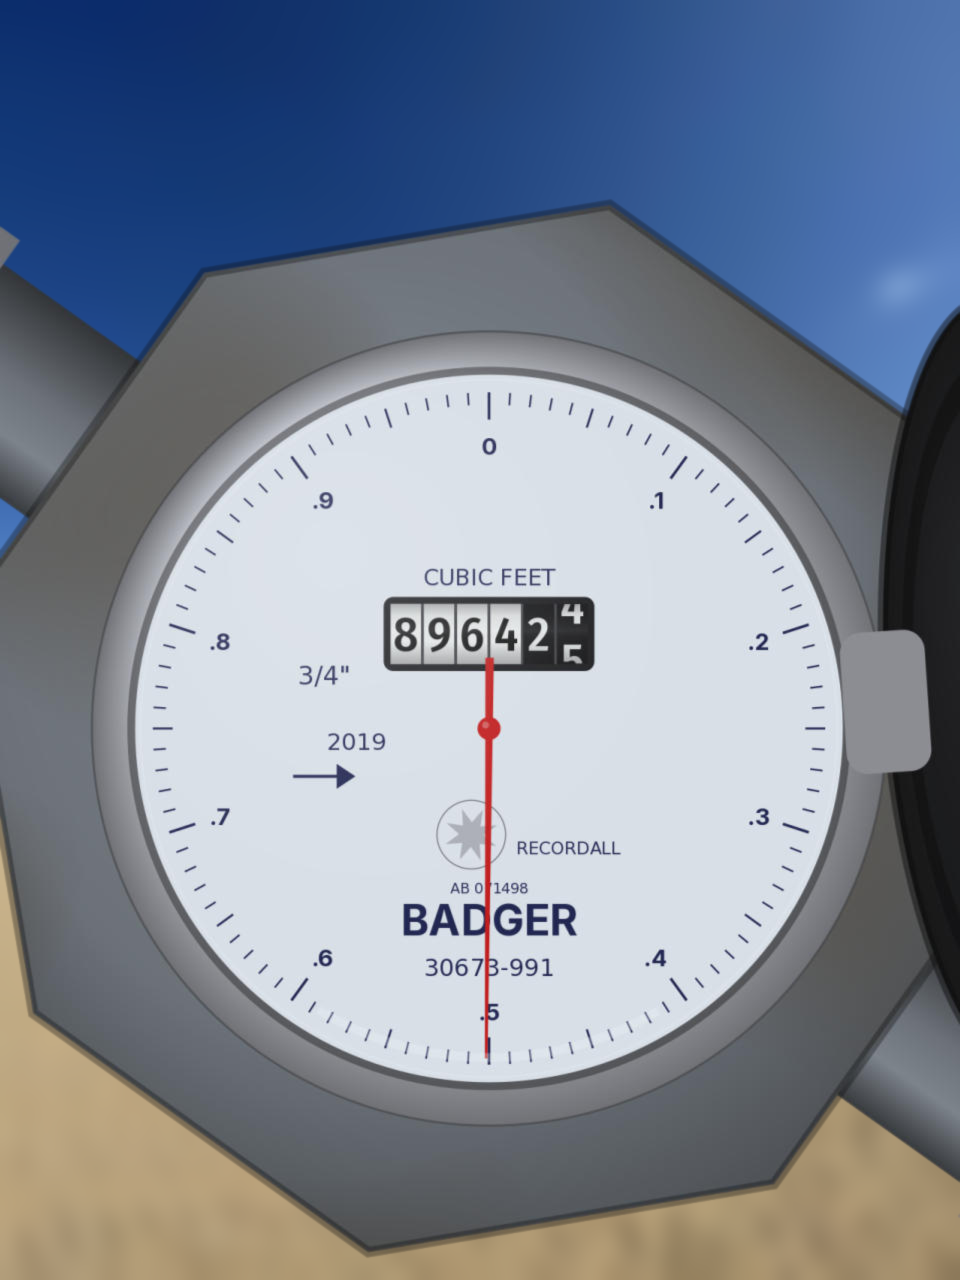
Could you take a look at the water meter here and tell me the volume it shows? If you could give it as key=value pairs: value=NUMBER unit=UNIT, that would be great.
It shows value=896424.50 unit=ft³
